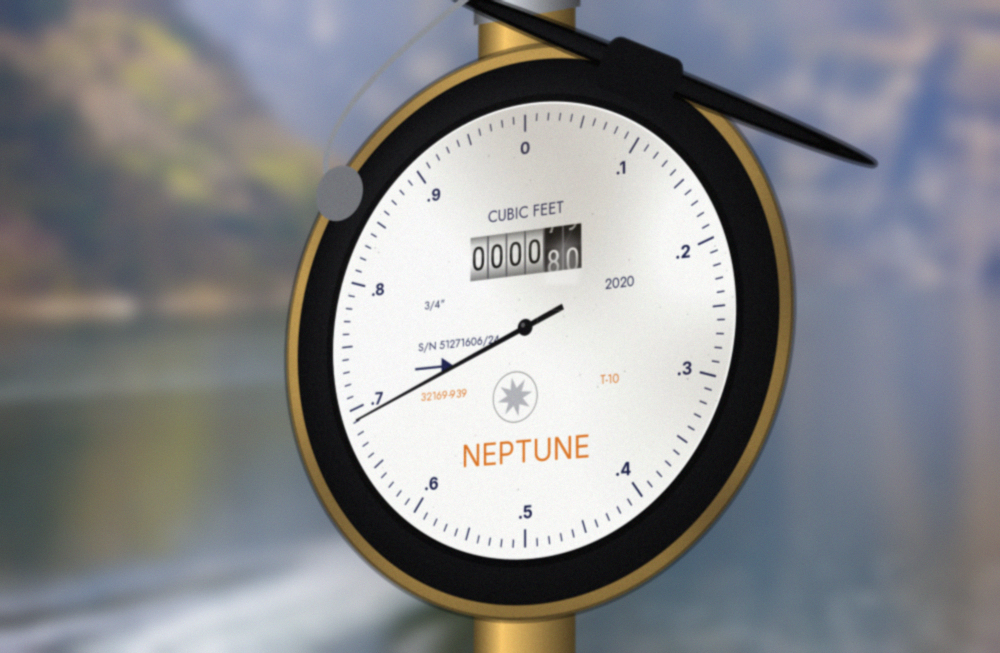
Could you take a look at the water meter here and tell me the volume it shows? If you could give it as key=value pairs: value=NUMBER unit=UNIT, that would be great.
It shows value=79.69 unit=ft³
